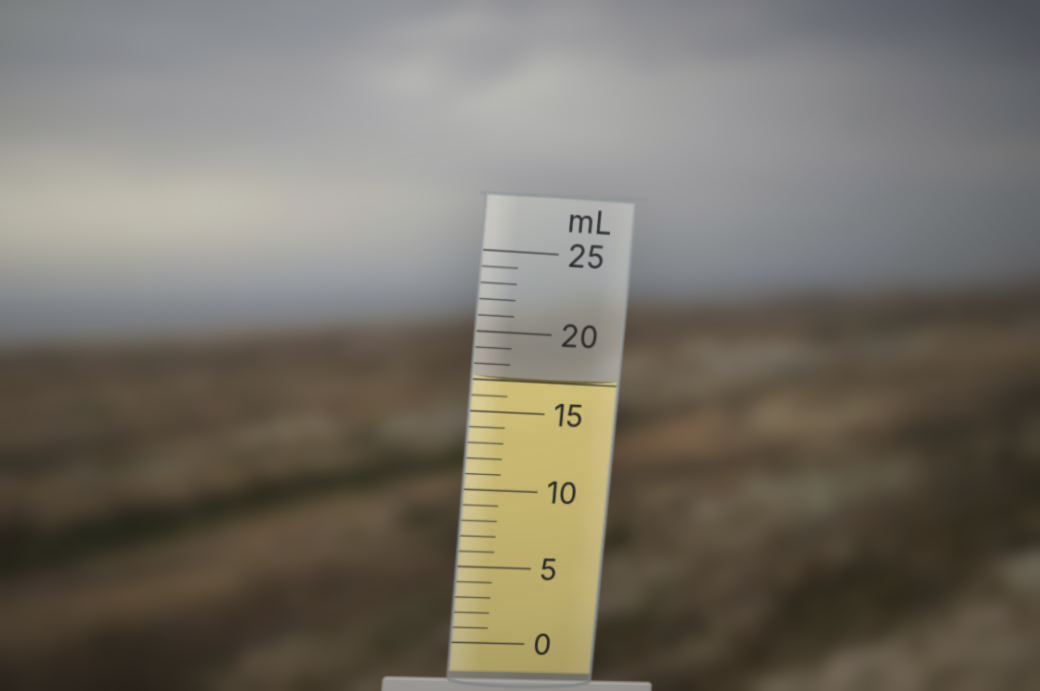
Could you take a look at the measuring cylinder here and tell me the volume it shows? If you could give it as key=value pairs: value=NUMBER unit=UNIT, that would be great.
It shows value=17 unit=mL
